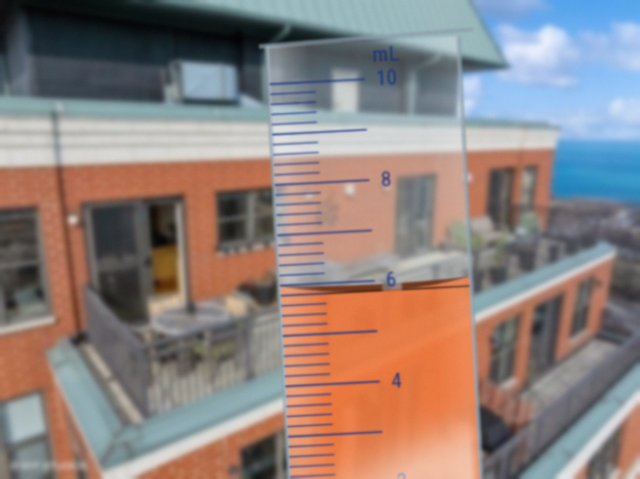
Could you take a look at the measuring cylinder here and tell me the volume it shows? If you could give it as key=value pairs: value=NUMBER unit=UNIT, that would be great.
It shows value=5.8 unit=mL
